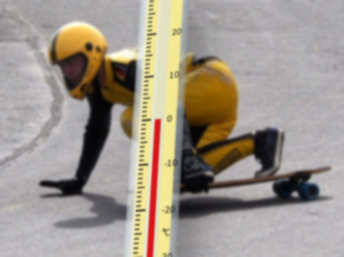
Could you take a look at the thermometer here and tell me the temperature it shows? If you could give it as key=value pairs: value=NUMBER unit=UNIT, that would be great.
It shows value=0 unit=°C
